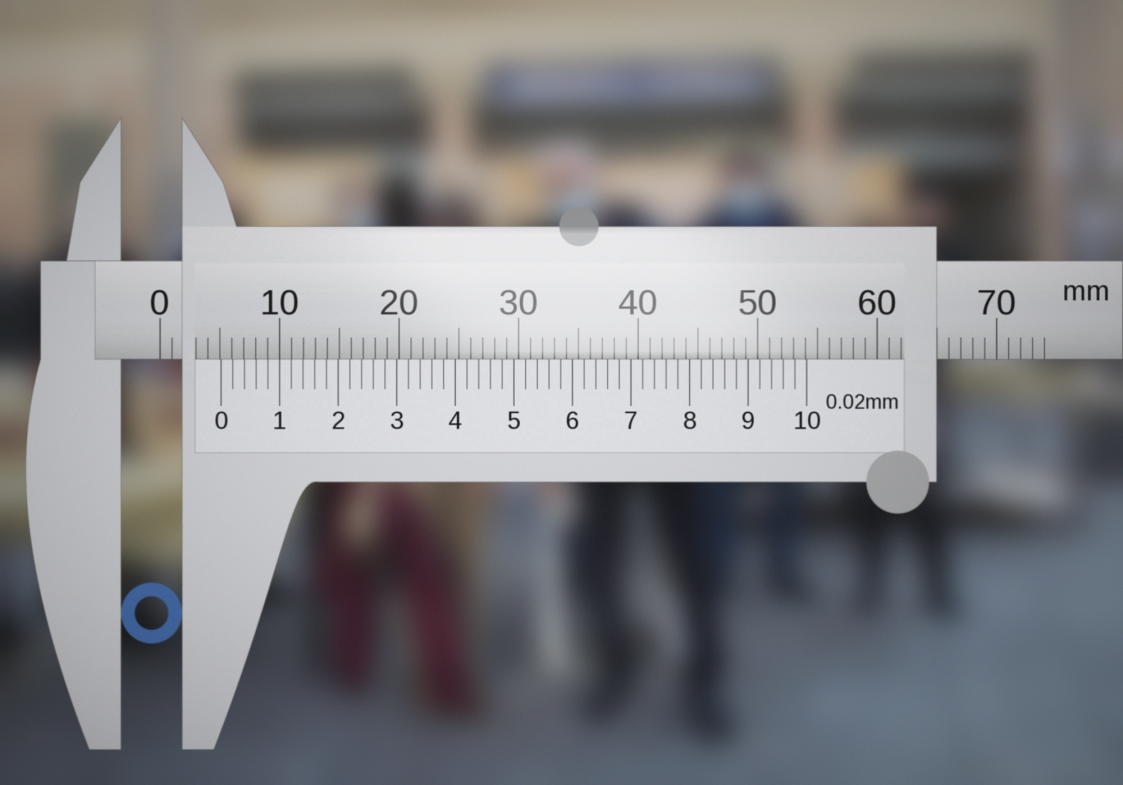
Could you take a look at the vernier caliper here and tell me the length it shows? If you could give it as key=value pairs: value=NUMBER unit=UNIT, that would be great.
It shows value=5.1 unit=mm
